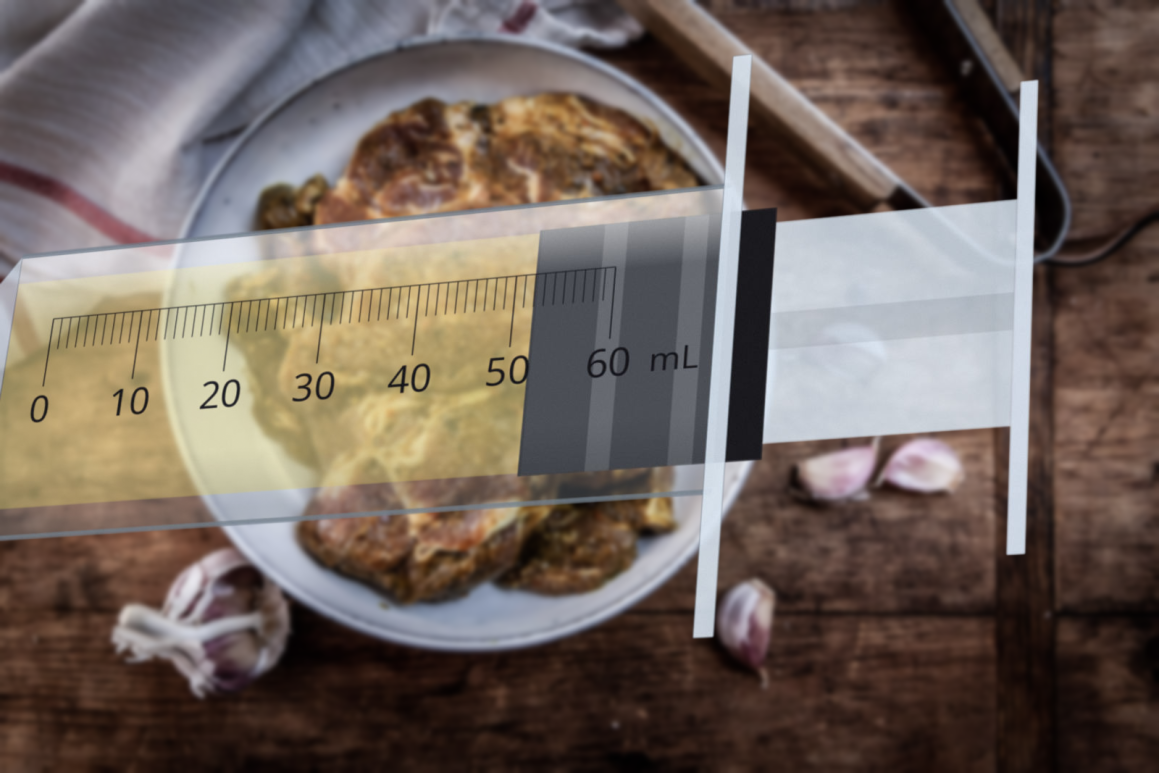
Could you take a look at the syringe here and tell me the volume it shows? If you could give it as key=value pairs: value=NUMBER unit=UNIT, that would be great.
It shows value=52 unit=mL
